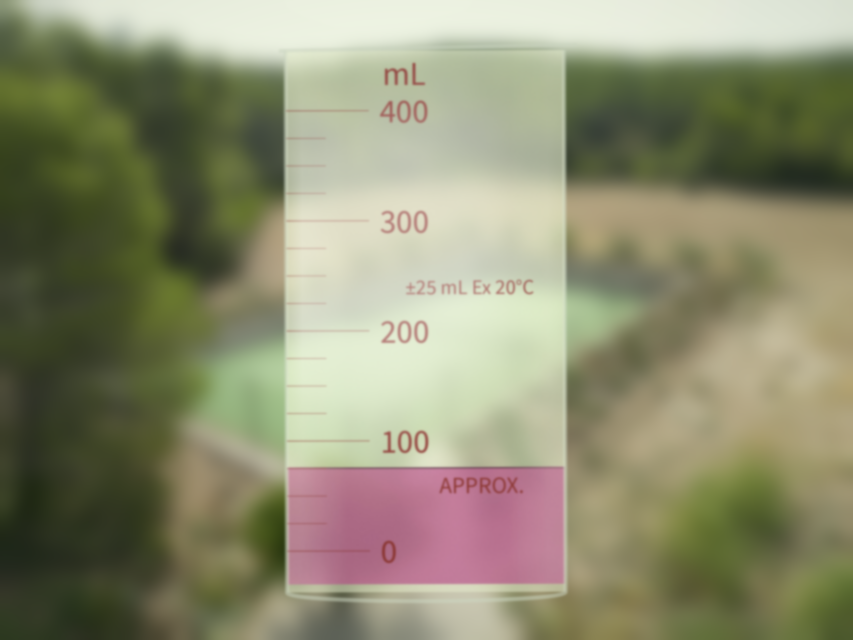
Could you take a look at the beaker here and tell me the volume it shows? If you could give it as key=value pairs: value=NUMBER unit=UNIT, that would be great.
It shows value=75 unit=mL
